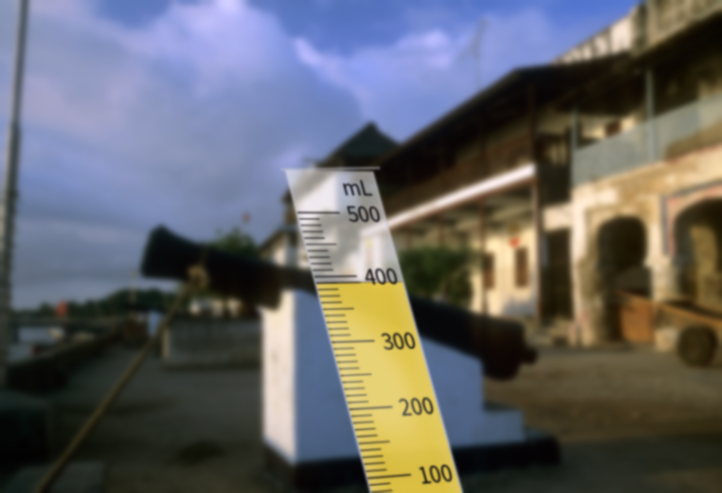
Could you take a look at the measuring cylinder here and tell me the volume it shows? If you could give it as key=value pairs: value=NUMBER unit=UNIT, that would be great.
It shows value=390 unit=mL
